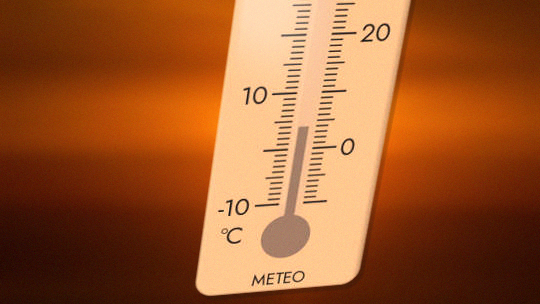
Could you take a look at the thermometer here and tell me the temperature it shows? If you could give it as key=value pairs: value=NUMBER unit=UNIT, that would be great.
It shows value=4 unit=°C
